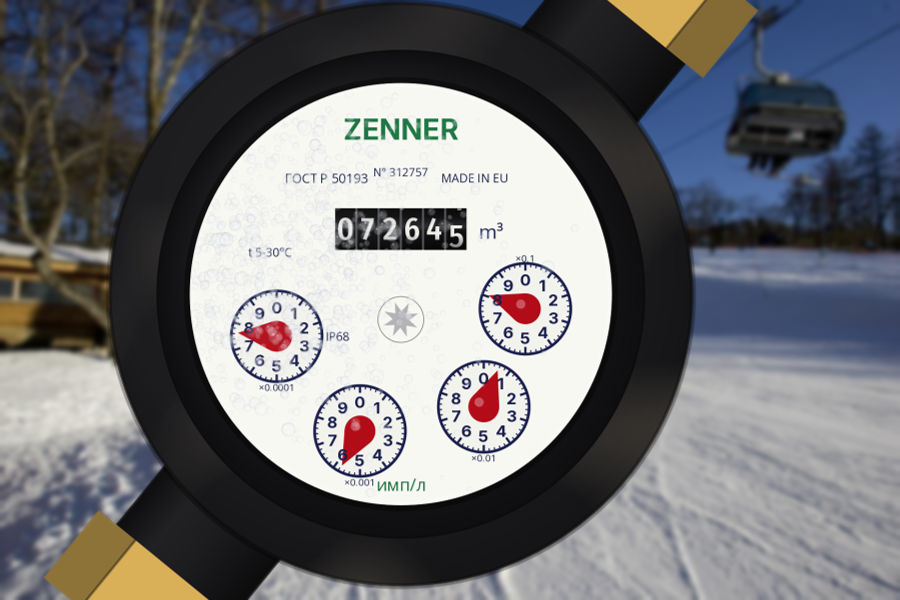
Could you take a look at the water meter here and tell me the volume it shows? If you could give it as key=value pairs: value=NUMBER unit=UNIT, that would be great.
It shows value=72644.8057 unit=m³
